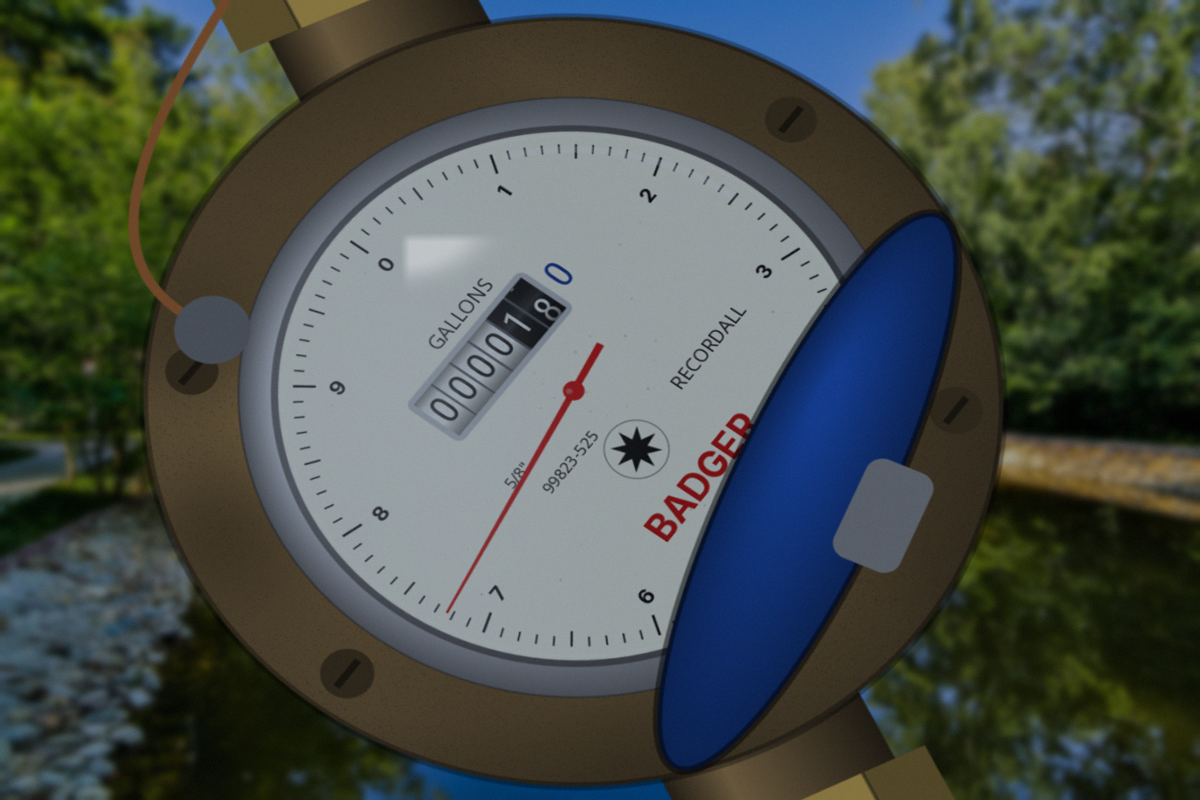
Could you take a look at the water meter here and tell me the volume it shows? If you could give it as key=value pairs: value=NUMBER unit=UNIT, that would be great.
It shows value=177.2 unit=gal
